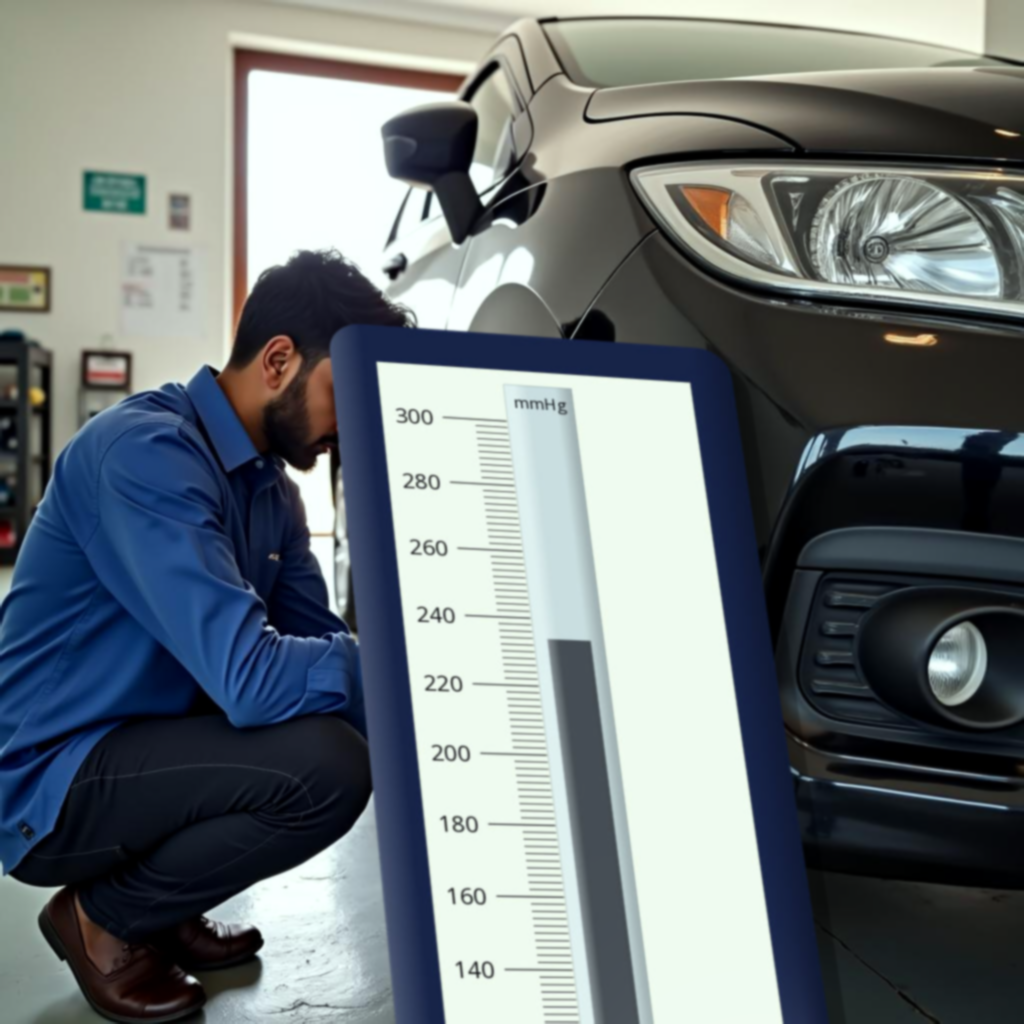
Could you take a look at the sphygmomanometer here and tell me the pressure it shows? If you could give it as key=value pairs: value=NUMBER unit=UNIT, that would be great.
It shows value=234 unit=mmHg
